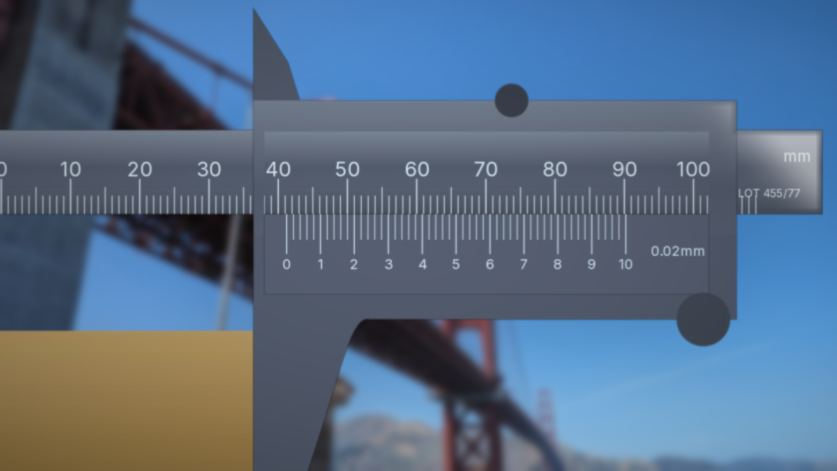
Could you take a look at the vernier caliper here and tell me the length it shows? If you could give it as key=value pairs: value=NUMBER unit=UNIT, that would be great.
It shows value=41.2 unit=mm
